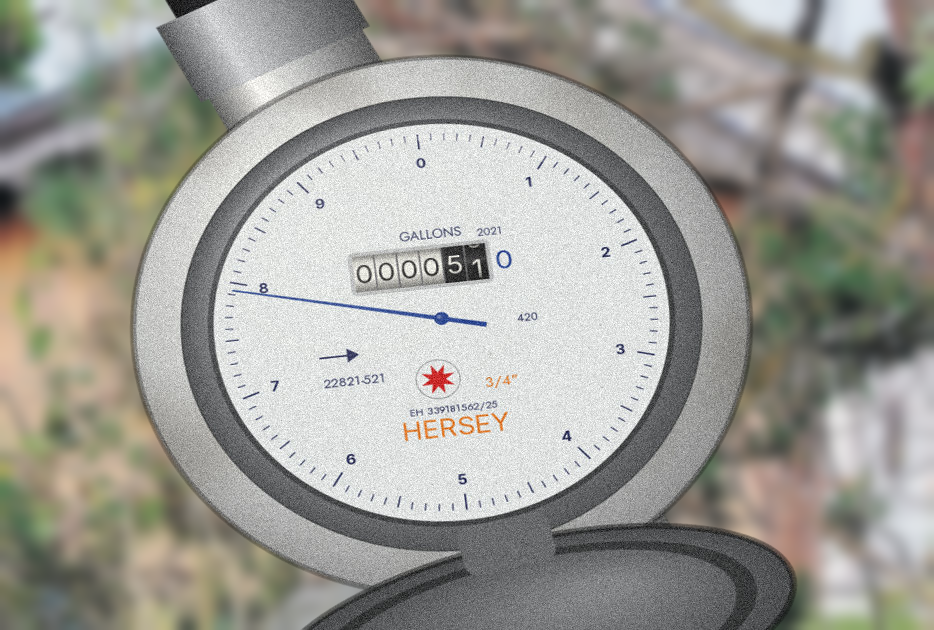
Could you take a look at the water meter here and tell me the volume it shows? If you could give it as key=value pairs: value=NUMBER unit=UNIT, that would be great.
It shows value=507.9 unit=gal
